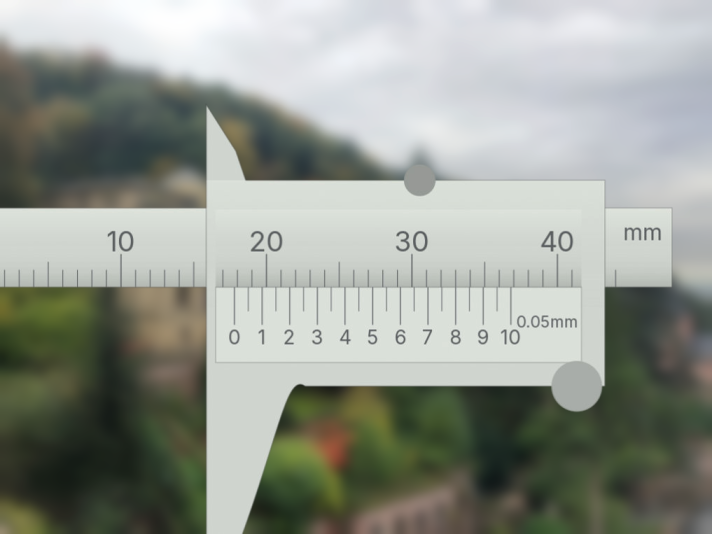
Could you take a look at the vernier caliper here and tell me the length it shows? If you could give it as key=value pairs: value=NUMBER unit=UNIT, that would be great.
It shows value=17.8 unit=mm
